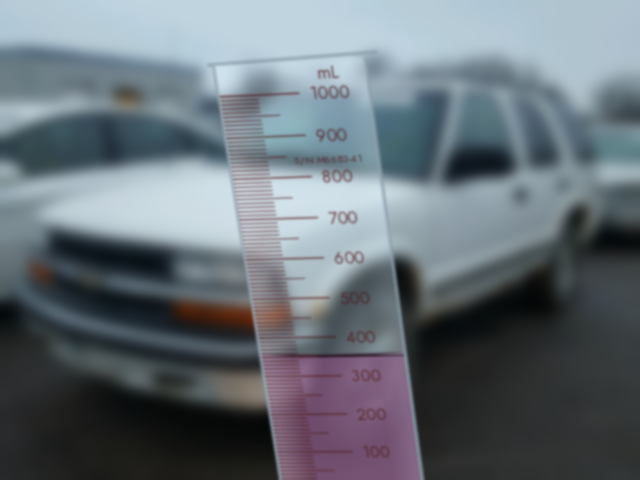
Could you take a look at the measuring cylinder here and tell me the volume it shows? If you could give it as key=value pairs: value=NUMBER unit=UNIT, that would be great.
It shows value=350 unit=mL
